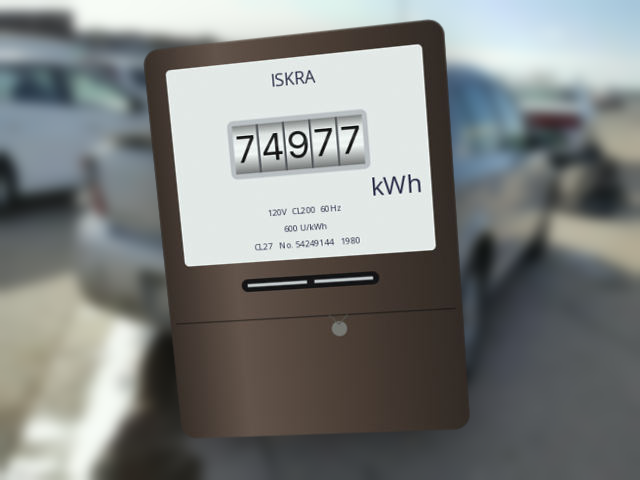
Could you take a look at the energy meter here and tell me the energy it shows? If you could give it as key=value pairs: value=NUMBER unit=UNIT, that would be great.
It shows value=74977 unit=kWh
